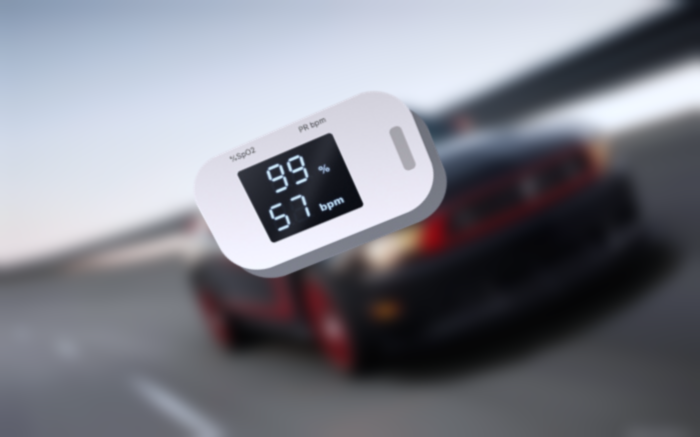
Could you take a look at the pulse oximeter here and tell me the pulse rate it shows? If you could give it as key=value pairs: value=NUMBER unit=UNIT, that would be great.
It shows value=57 unit=bpm
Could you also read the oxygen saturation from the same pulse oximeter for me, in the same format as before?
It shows value=99 unit=%
